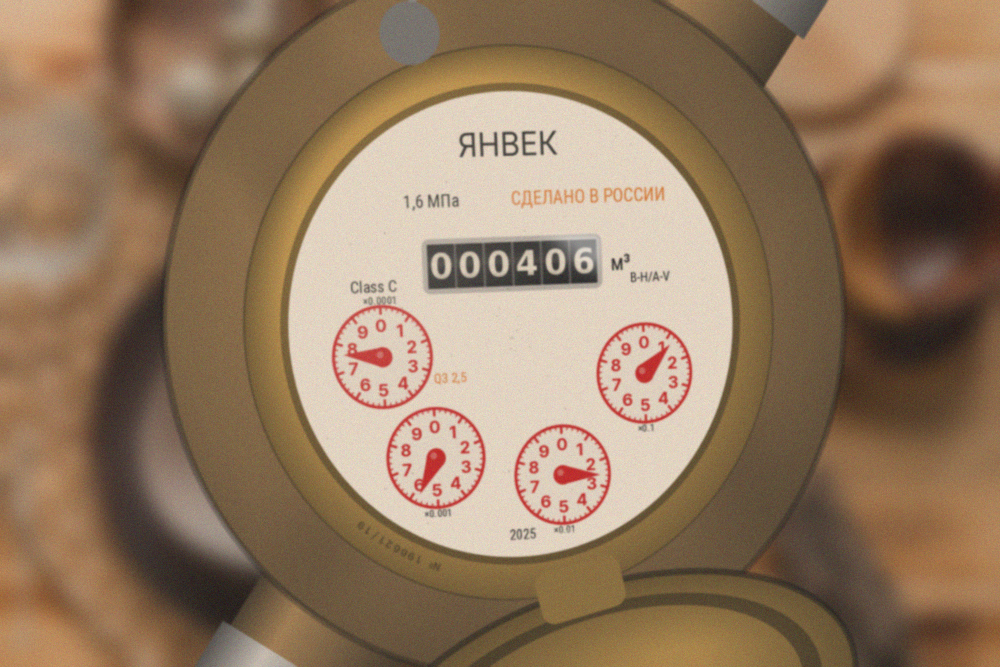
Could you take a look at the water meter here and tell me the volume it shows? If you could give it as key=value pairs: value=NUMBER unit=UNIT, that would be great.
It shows value=406.1257 unit=m³
